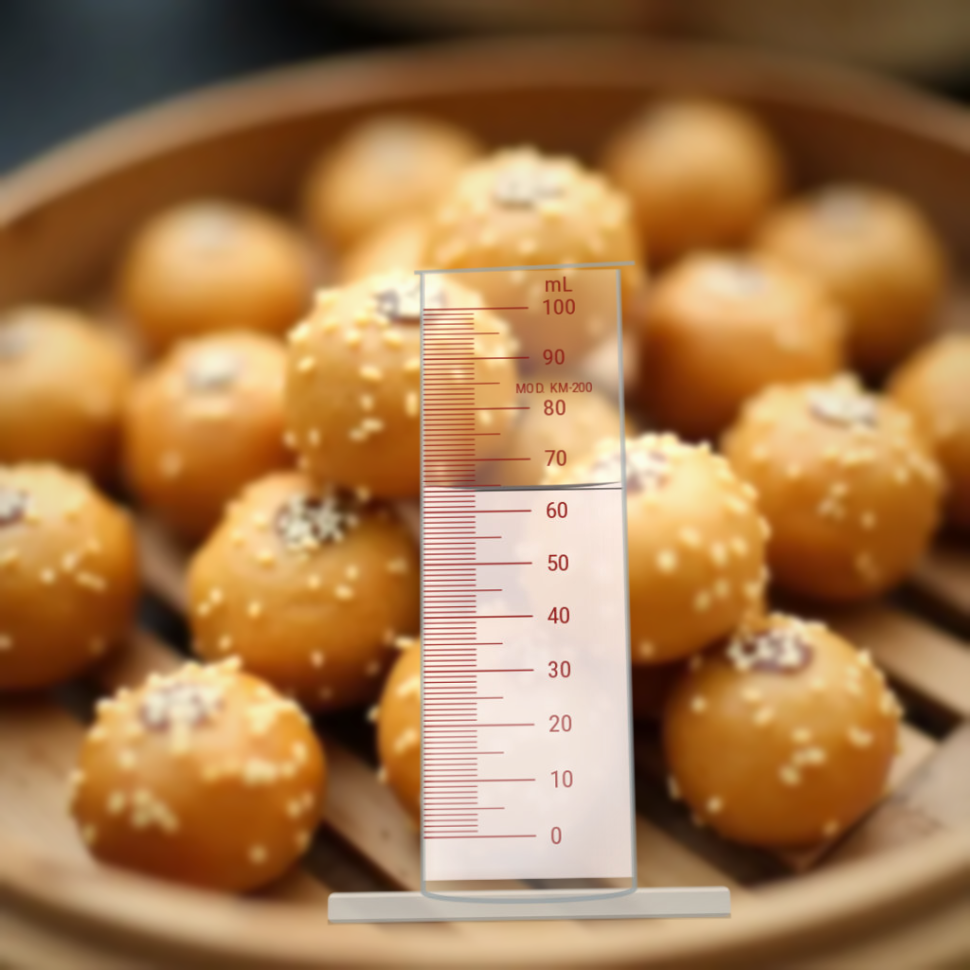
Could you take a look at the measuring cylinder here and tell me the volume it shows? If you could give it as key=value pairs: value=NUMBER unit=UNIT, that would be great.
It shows value=64 unit=mL
